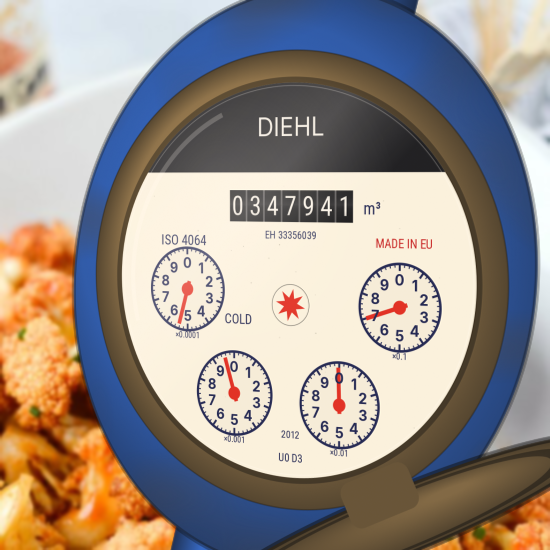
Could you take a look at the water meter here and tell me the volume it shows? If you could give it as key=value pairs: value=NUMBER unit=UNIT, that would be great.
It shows value=347941.6995 unit=m³
